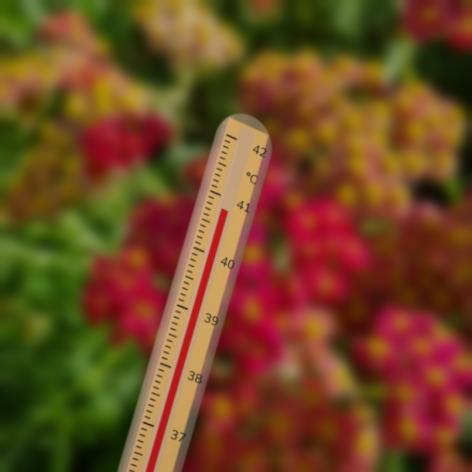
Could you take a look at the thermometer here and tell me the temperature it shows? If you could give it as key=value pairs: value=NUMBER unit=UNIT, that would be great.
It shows value=40.8 unit=°C
